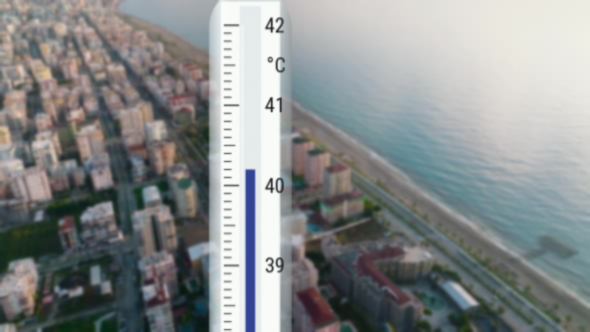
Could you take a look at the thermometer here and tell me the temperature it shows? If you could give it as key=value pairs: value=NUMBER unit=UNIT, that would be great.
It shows value=40.2 unit=°C
